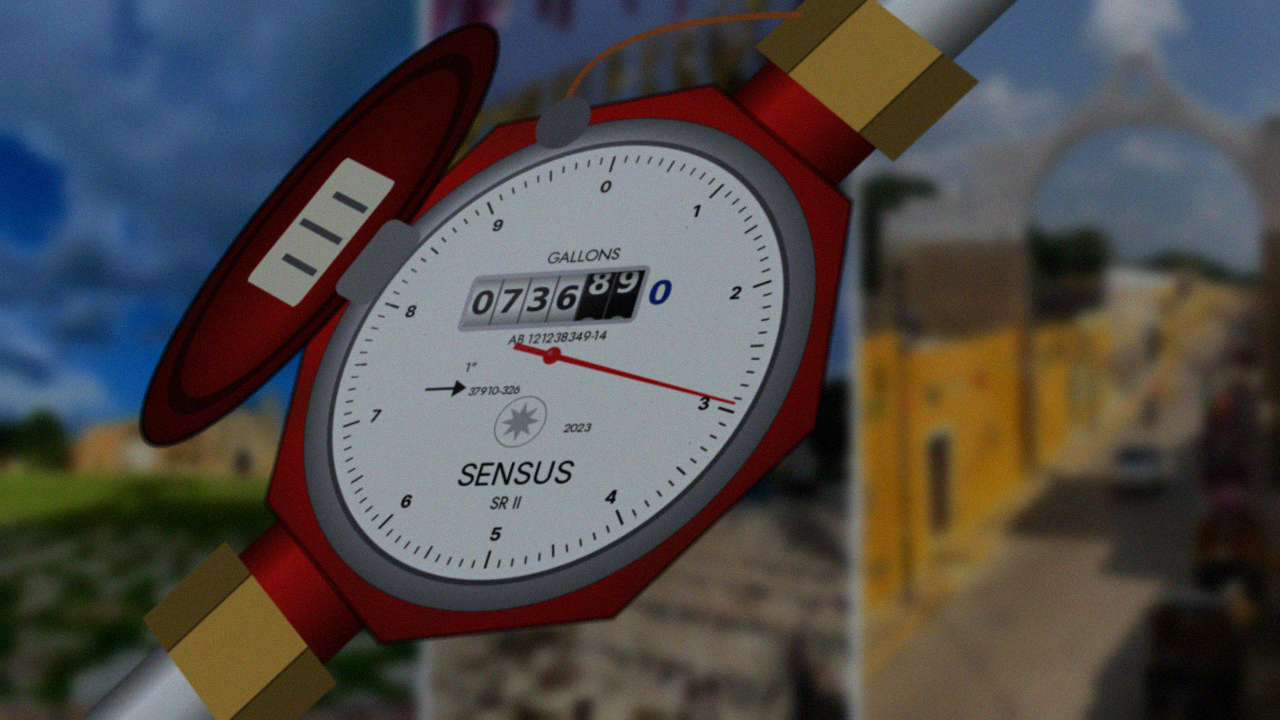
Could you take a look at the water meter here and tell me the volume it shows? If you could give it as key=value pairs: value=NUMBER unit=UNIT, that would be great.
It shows value=736892.9 unit=gal
